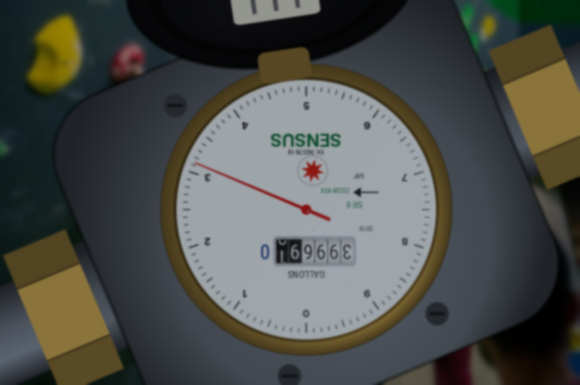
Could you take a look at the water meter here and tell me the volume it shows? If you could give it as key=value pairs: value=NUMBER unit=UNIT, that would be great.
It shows value=3996913.1 unit=gal
